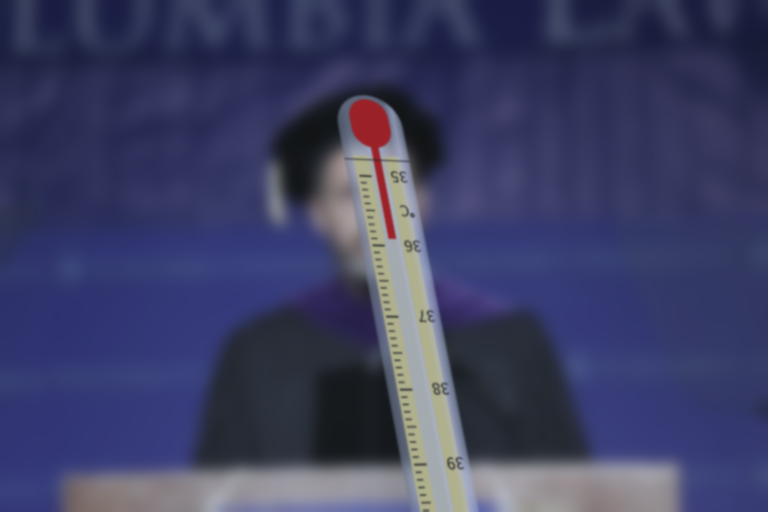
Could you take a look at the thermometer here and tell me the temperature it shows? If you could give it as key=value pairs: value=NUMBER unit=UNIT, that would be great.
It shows value=35.9 unit=°C
